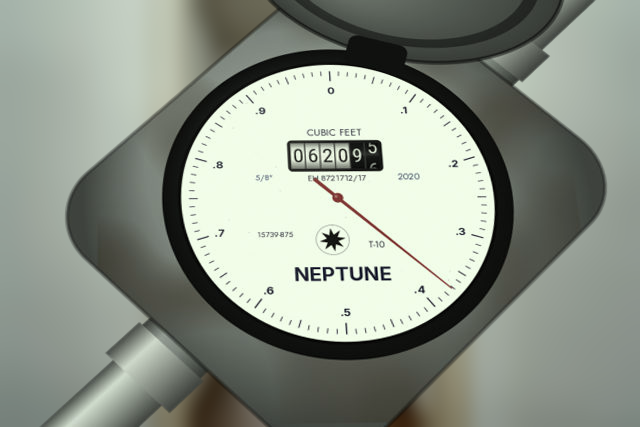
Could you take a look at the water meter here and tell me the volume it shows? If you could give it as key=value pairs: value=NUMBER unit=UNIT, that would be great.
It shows value=62095.37 unit=ft³
